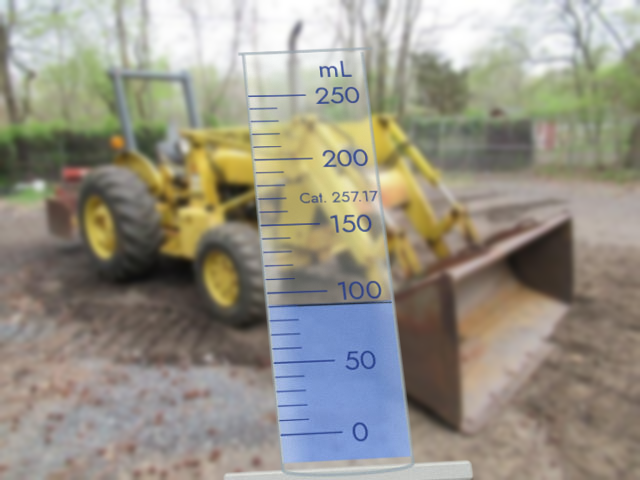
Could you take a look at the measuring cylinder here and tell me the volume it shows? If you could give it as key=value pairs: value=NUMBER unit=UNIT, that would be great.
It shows value=90 unit=mL
